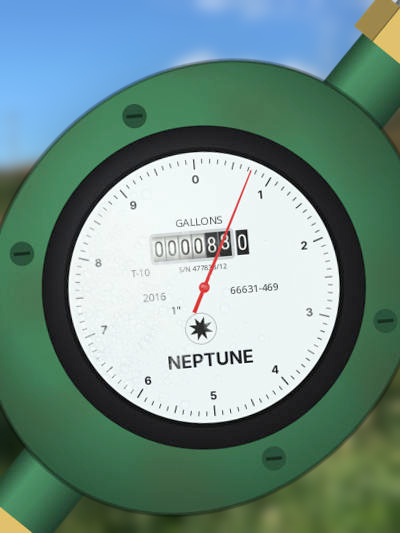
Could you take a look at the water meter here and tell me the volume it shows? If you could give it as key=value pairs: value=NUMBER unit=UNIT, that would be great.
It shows value=880.7 unit=gal
